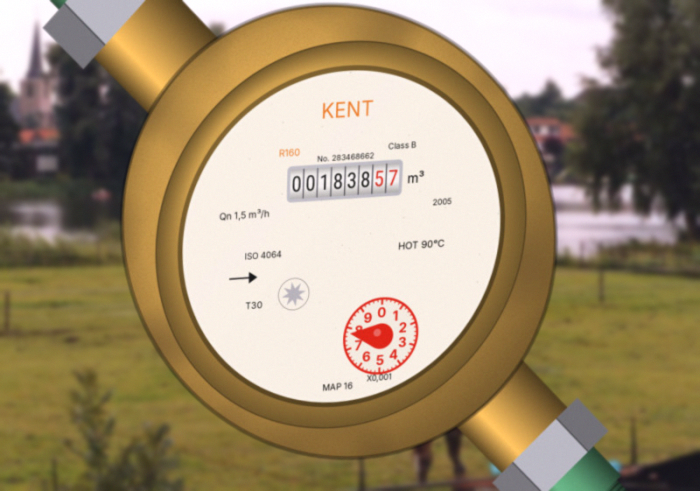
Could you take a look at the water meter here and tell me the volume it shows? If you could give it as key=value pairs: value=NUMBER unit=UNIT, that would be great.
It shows value=1838.577 unit=m³
